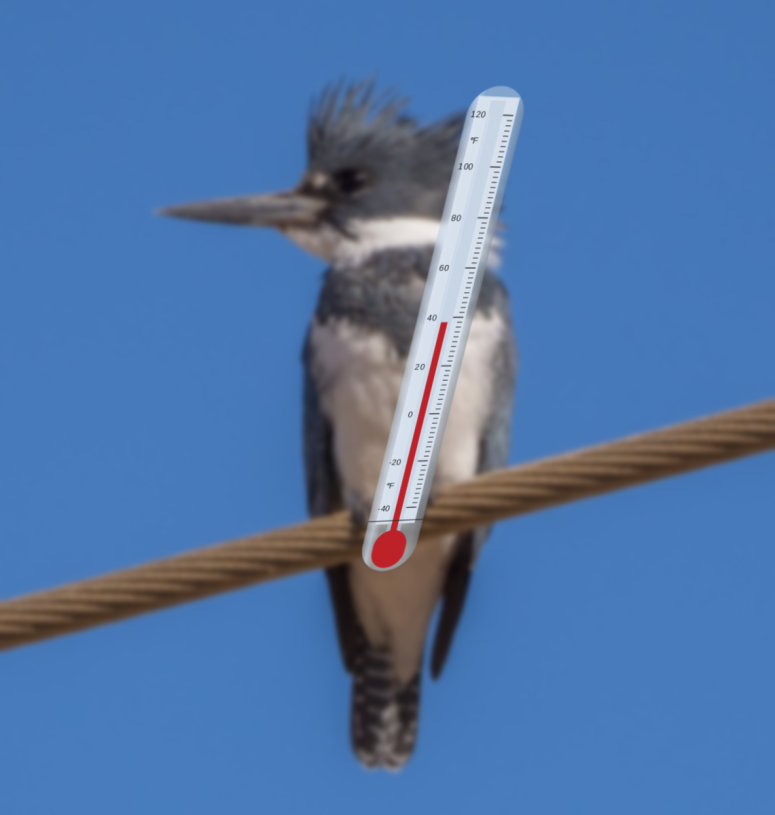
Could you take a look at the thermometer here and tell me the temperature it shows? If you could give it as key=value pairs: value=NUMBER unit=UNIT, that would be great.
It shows value=38 unit=°F
